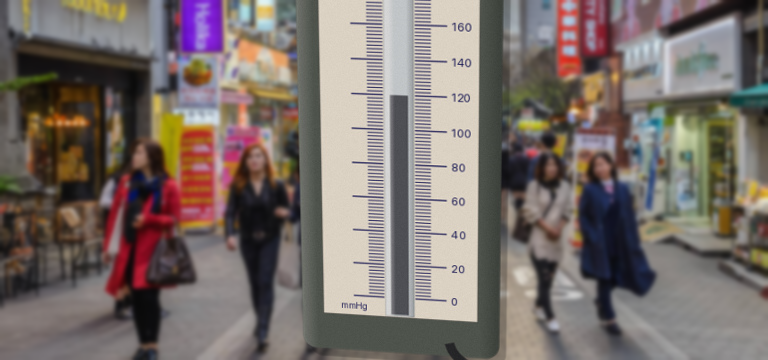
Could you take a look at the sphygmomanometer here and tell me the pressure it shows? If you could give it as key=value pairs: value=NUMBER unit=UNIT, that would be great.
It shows value=120 unit=mmHg
